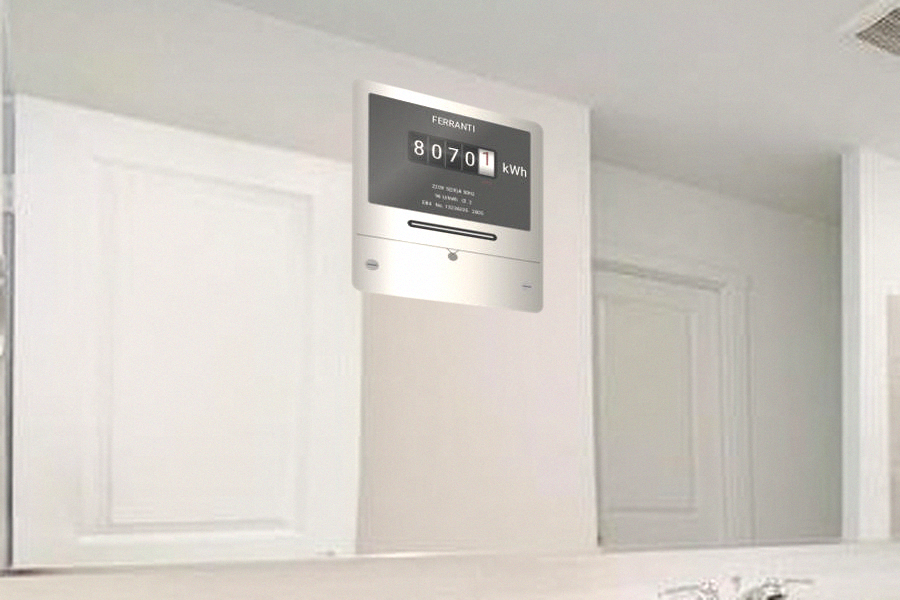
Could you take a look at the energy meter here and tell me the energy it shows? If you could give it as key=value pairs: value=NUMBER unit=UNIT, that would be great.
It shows value=8070.1 unit=kWh
